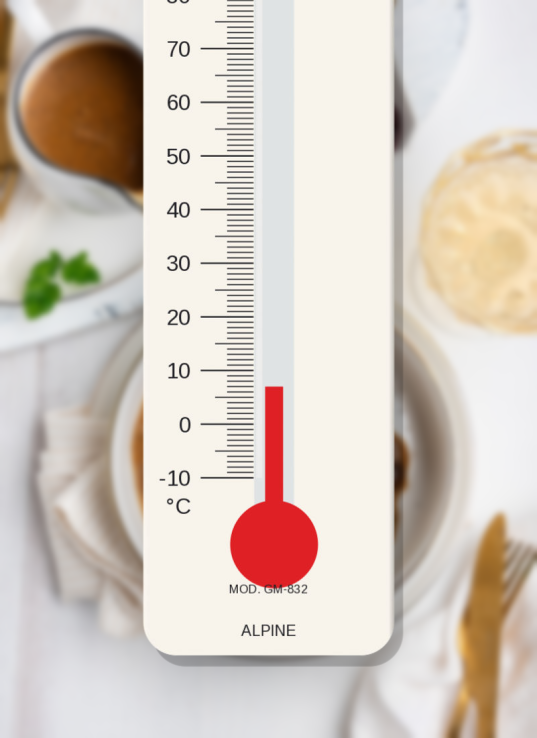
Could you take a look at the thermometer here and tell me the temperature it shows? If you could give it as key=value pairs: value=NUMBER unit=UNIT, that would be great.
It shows value=7 unit=°C
